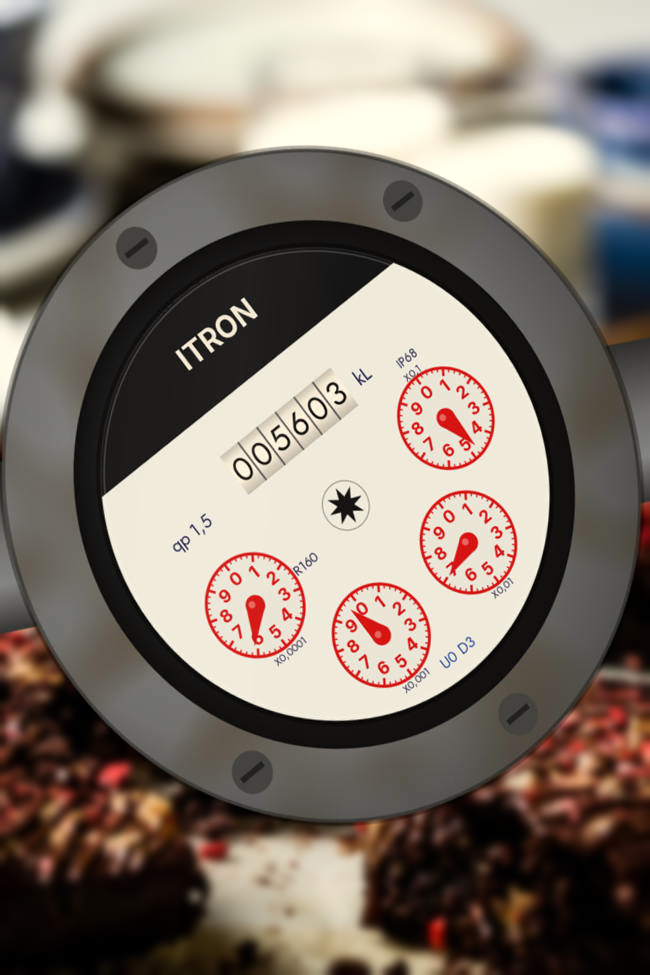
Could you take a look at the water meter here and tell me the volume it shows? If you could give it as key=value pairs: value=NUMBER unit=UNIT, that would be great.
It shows value=5603.4696 unit=kL
